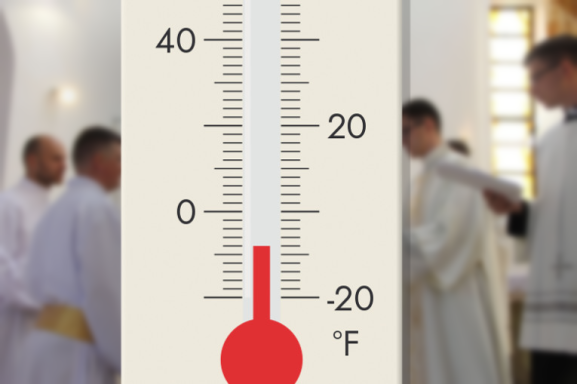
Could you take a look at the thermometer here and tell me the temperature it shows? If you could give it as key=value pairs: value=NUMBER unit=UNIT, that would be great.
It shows value=-8 unit=°F
